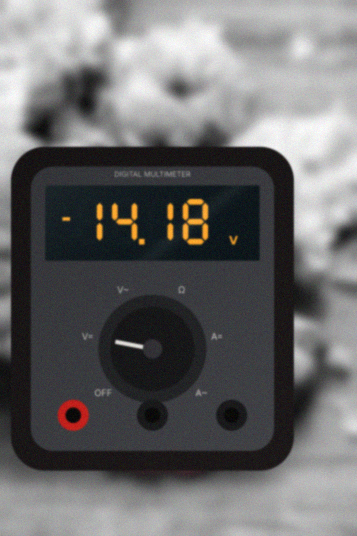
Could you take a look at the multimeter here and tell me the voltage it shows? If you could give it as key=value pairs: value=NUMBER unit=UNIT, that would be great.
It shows value=-14.18 unit=V
